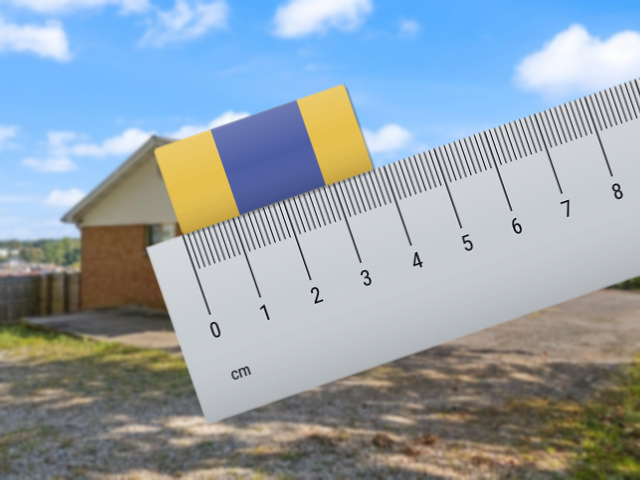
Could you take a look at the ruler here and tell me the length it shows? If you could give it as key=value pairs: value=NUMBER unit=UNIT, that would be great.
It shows value=3.8 unit=cm
